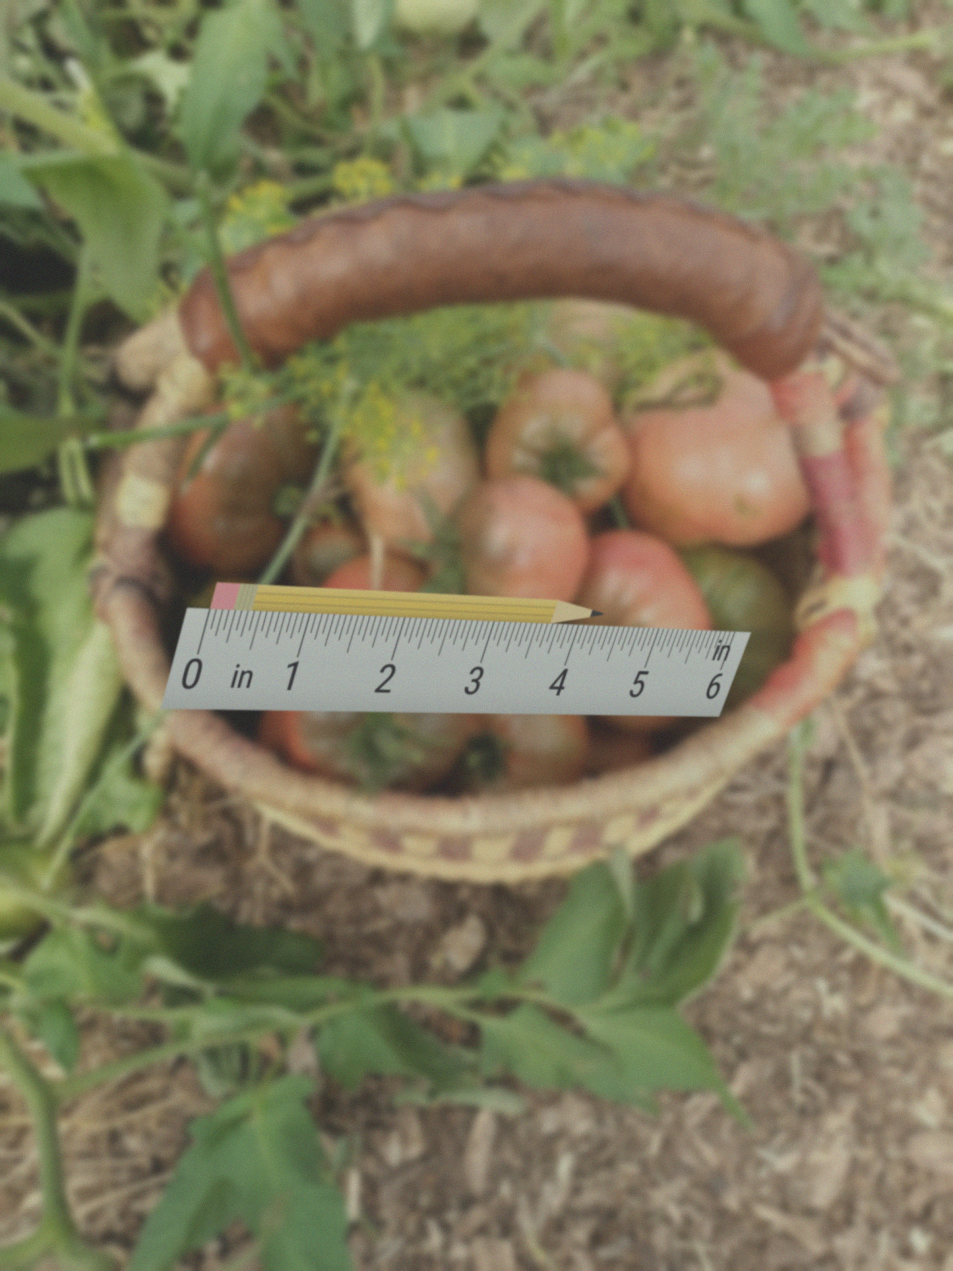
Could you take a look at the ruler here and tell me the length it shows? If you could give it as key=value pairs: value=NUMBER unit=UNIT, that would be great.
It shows value=4.25 unit=in
